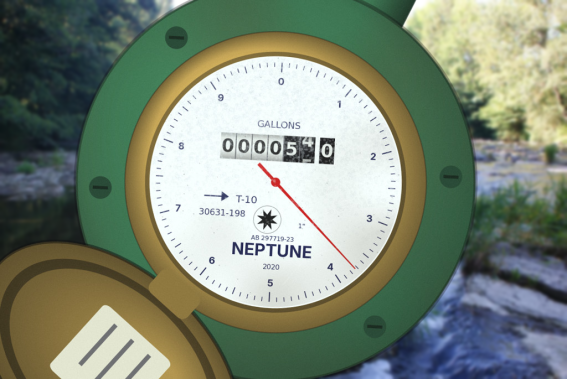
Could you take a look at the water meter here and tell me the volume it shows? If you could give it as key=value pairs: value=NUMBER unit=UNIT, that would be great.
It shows value=543.7 unit=gal
